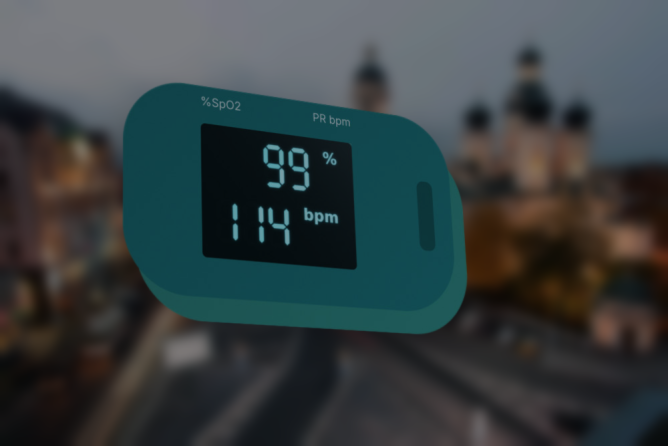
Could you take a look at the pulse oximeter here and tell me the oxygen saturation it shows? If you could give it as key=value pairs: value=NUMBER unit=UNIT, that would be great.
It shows value=99 unit=%
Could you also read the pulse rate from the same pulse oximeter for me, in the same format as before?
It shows value=114 unit=bpm
